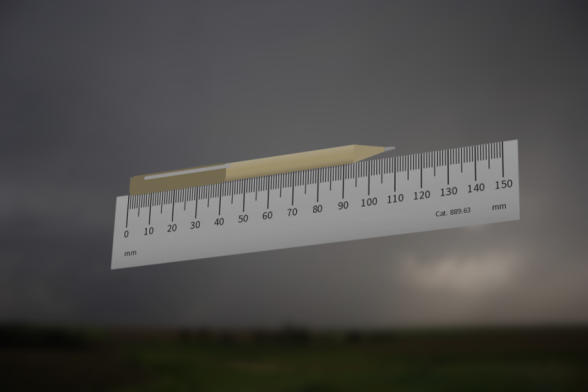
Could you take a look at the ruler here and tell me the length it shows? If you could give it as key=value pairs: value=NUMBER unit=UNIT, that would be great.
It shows value=110 unit=mm
